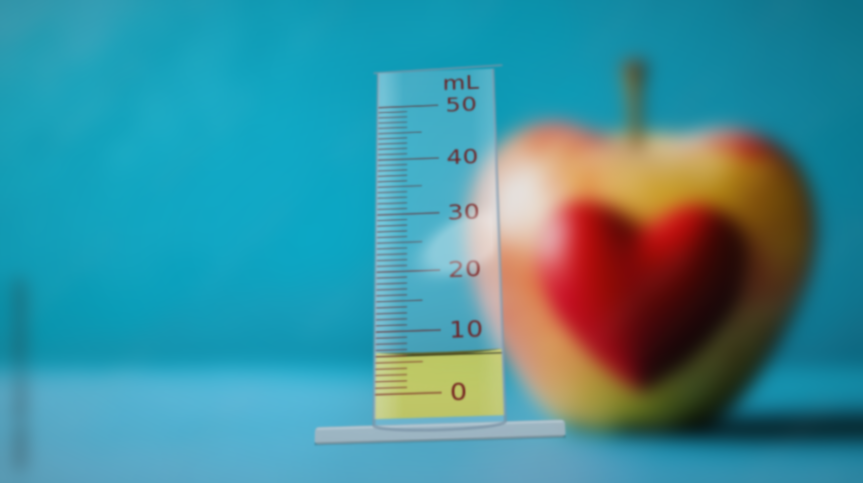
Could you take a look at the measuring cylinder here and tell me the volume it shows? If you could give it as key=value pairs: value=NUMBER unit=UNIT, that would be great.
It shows value=6 unit=mL
